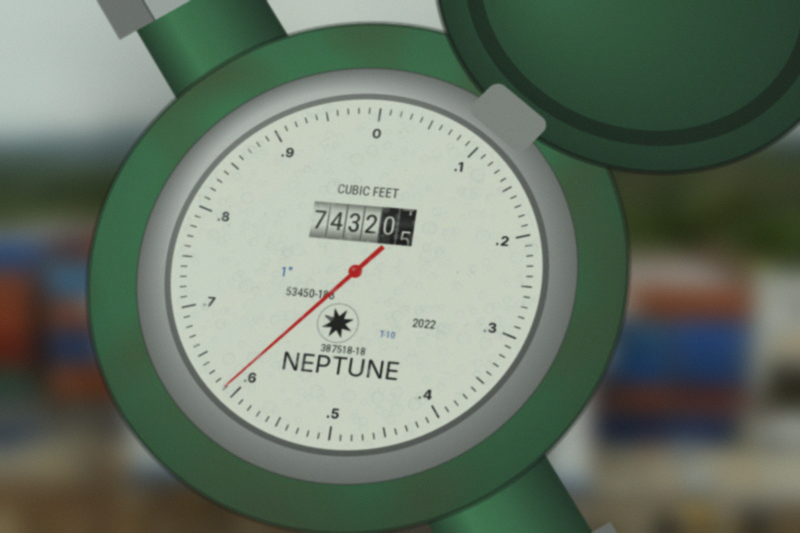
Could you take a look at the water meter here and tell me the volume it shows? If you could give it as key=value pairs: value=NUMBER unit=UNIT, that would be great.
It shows value=743204.61 unit=ft³
